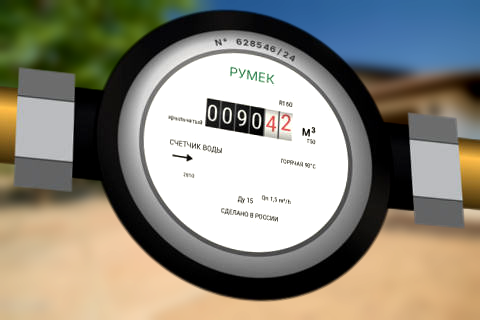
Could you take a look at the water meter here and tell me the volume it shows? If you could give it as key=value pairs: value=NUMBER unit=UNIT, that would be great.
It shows value=90.42 unit=m³
